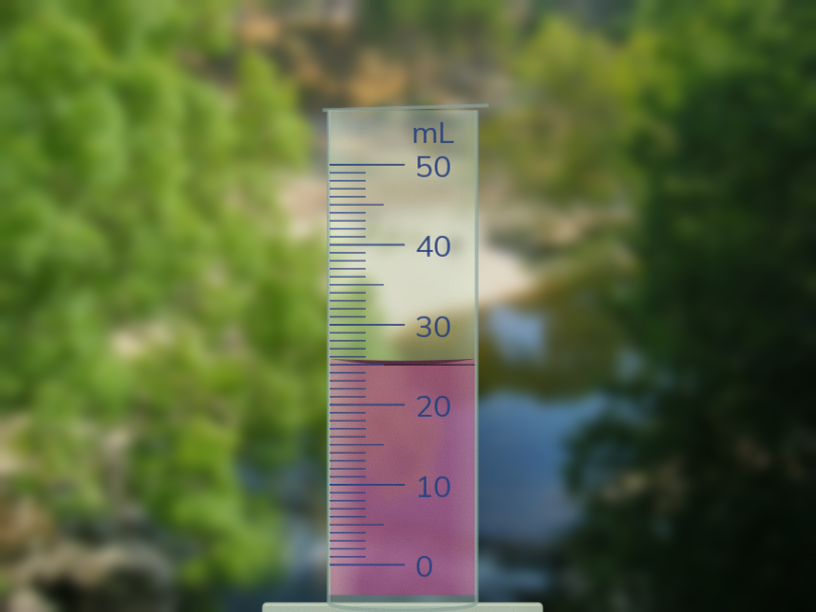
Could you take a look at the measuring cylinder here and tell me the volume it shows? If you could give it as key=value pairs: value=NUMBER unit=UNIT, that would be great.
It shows value=25 unit=mL
